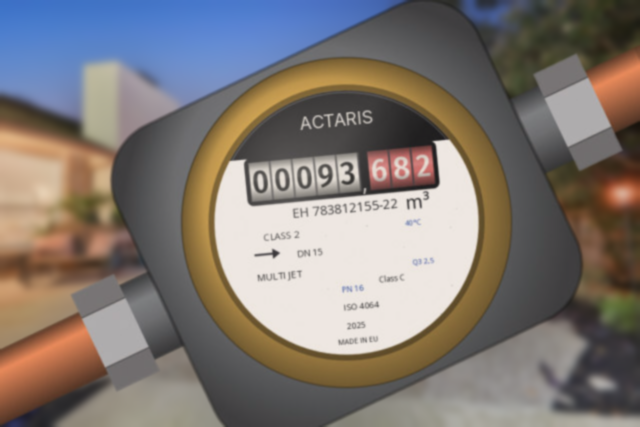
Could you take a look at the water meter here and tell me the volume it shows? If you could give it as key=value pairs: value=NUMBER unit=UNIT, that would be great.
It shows value=93.682 unit=m³
